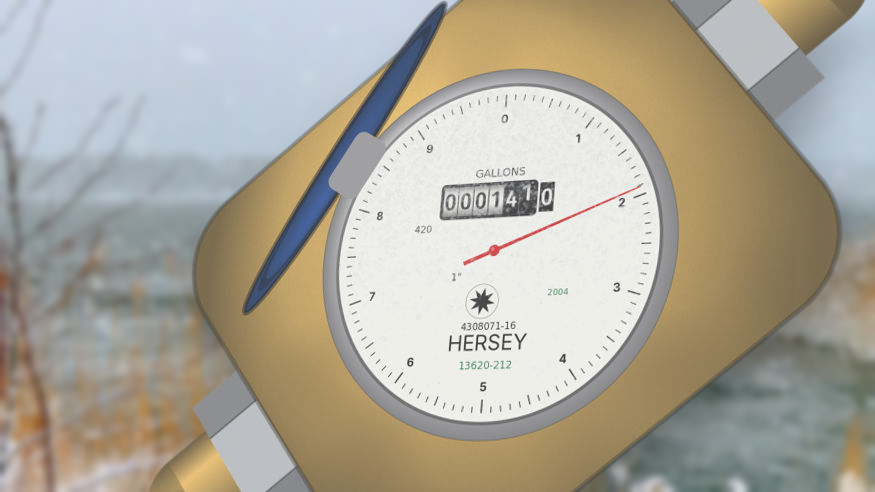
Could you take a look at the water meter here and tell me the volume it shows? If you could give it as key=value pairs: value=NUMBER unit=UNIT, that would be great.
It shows value=1411.9 unit=gal
